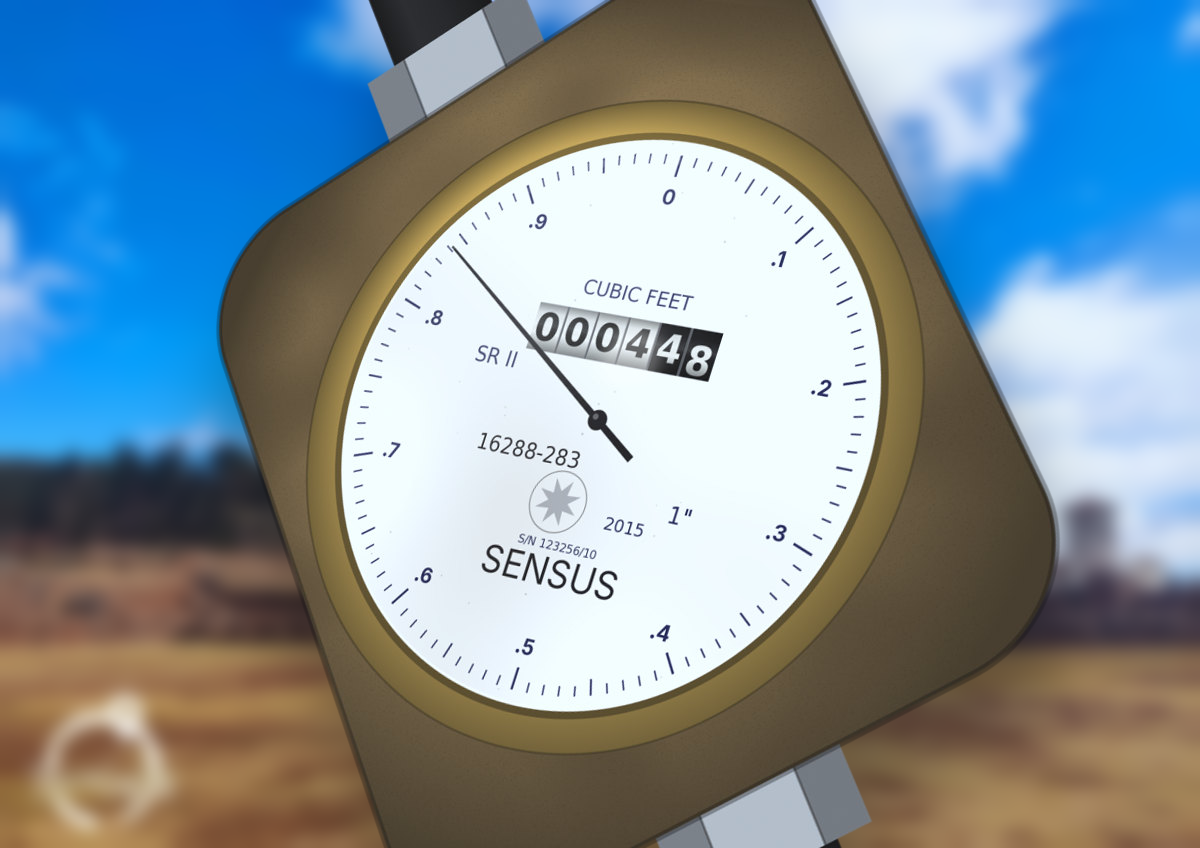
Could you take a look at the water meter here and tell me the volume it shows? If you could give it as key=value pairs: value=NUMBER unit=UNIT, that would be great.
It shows value=447.84 unit=ft³
